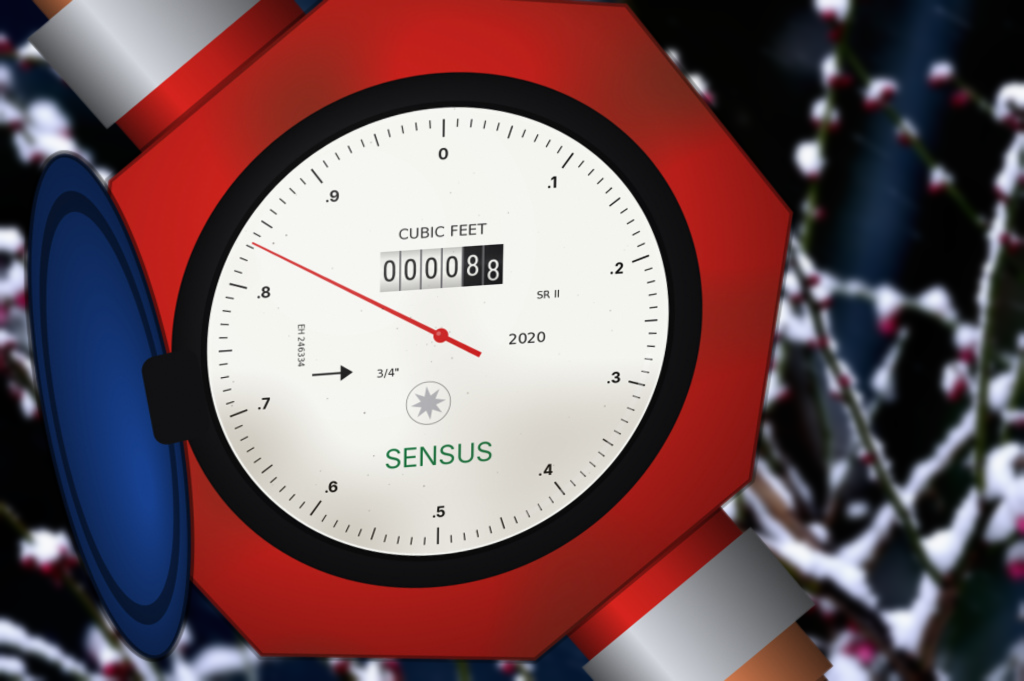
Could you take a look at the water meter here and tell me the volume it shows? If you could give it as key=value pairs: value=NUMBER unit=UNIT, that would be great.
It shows value=87.83 unit=ft³
